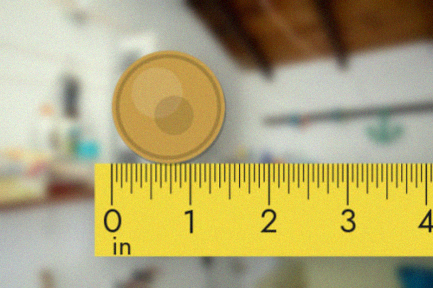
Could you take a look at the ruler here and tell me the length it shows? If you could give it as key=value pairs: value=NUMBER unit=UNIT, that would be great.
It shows value=1.4375 unit=in
